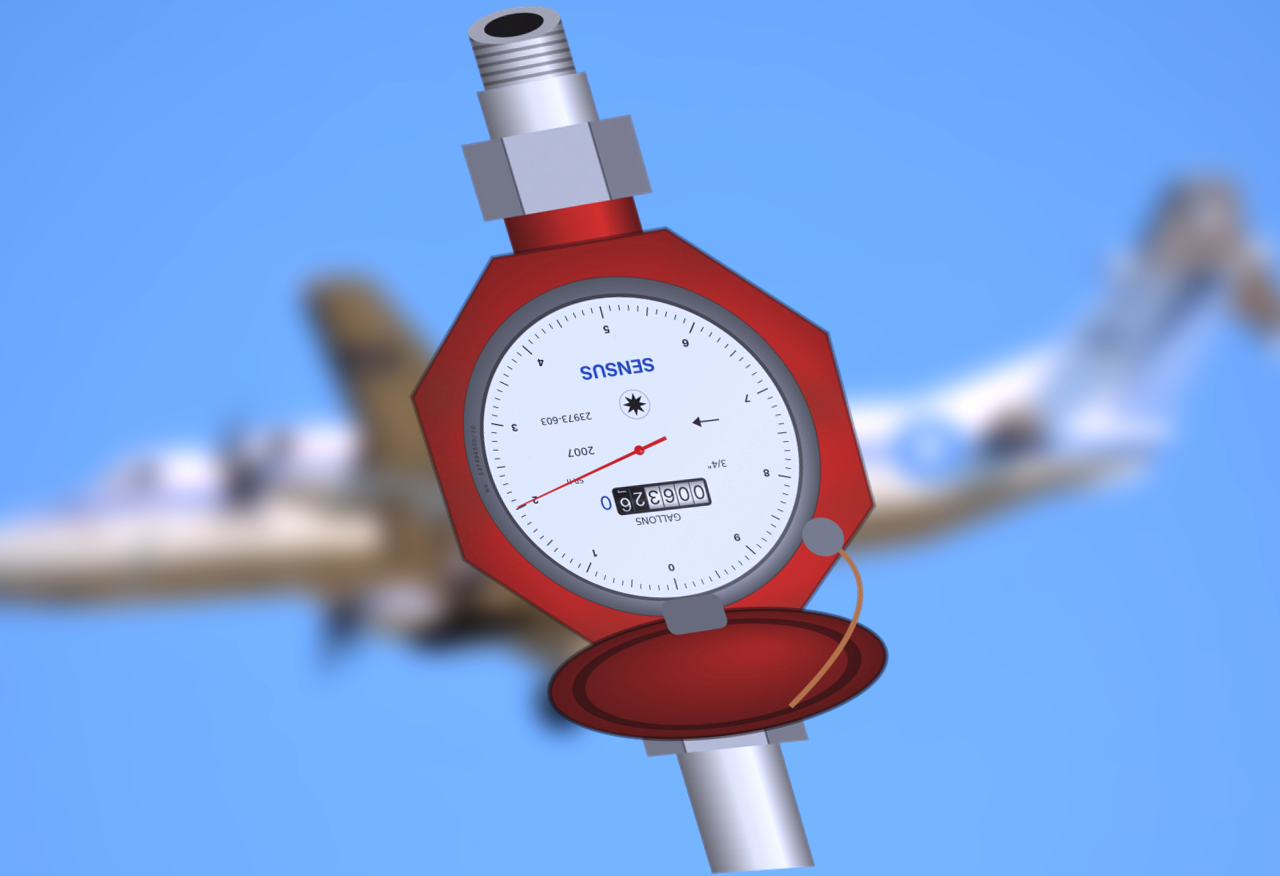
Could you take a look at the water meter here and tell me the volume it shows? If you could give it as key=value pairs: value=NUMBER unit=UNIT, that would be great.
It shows value=63262.0 unit=gal
